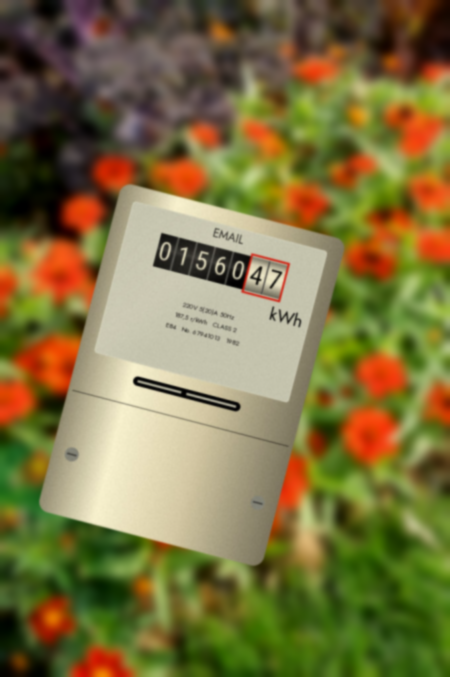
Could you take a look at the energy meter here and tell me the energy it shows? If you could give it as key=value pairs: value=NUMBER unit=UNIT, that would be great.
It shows value=1560.47 unit=kWh
